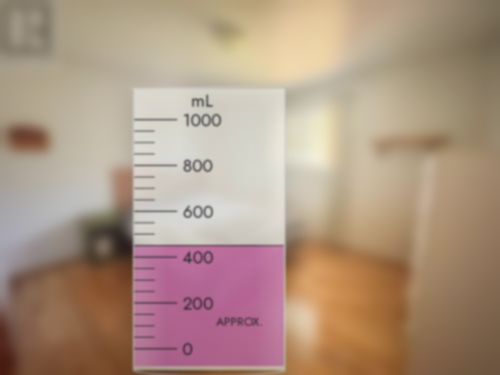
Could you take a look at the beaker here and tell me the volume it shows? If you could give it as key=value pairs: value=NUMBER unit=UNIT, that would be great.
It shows value=450 unit=mL
